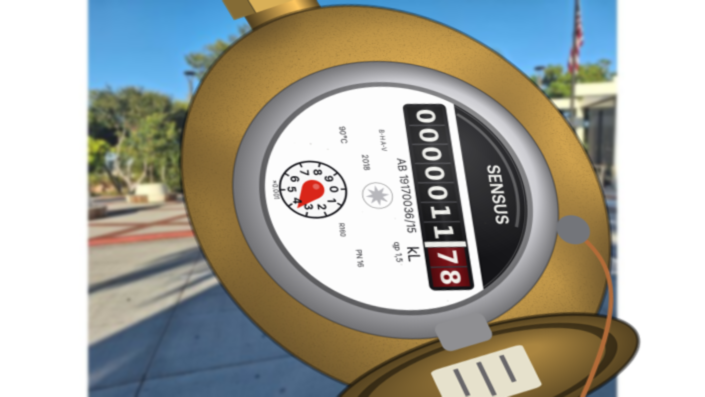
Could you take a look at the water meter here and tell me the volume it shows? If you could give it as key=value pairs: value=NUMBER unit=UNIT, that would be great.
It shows value=11.783 unit=kL
